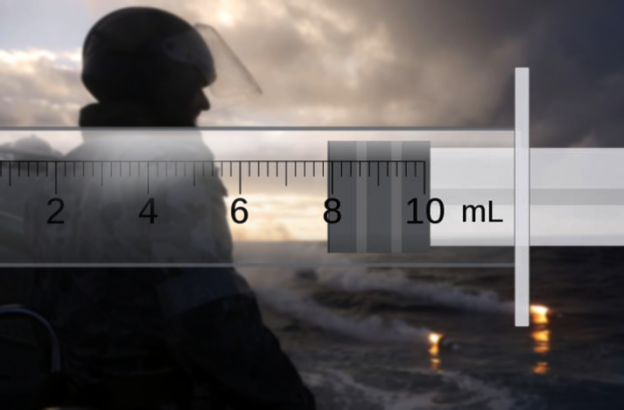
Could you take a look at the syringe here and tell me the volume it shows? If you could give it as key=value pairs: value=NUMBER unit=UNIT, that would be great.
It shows value=7.9 unit=mL
